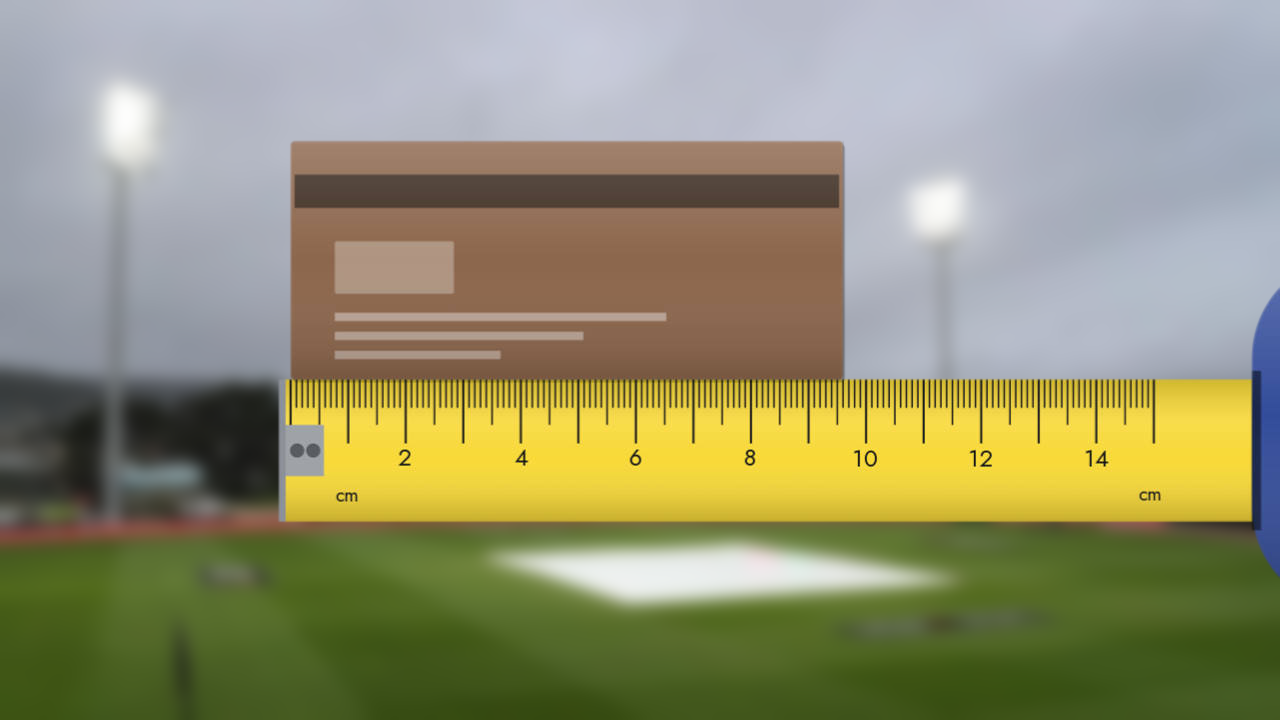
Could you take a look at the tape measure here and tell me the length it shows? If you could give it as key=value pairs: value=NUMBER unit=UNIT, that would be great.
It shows value=9.6 unit=cm
